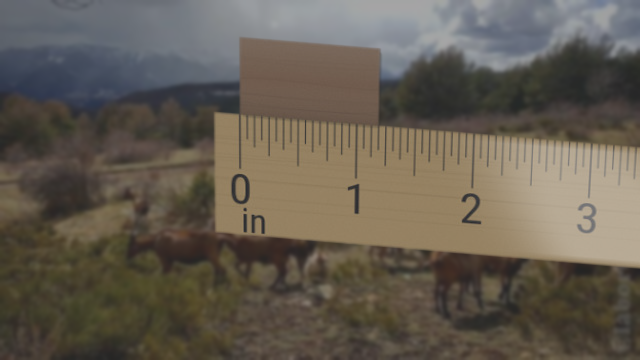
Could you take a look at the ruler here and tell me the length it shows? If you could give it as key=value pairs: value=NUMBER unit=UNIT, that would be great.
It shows value=1.1875 unit=in
